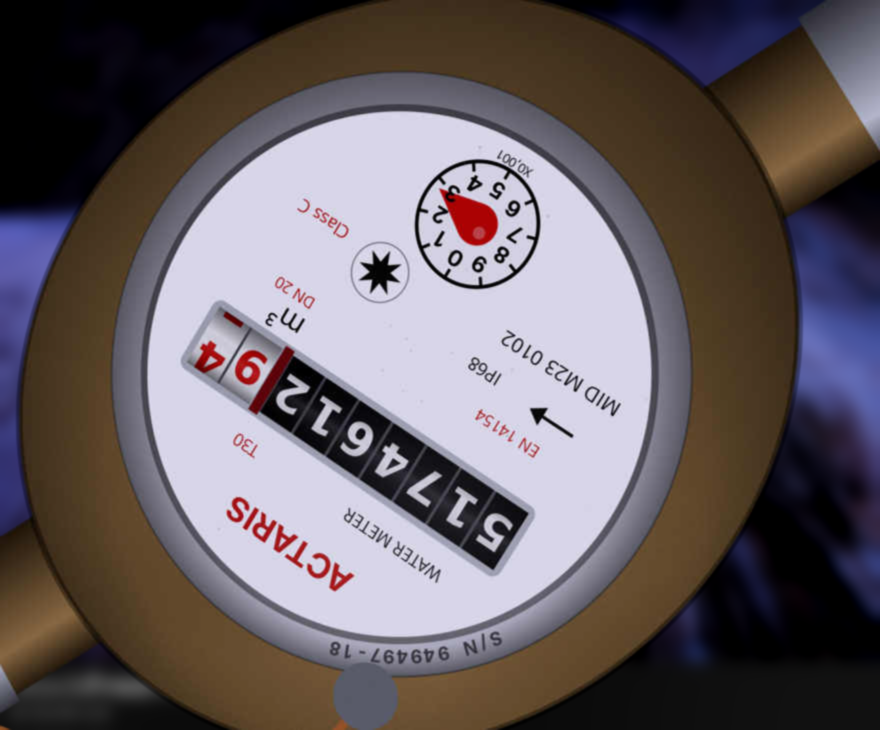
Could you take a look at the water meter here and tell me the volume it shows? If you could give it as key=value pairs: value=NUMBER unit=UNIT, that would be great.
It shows value=5174612.942 unit=m³
